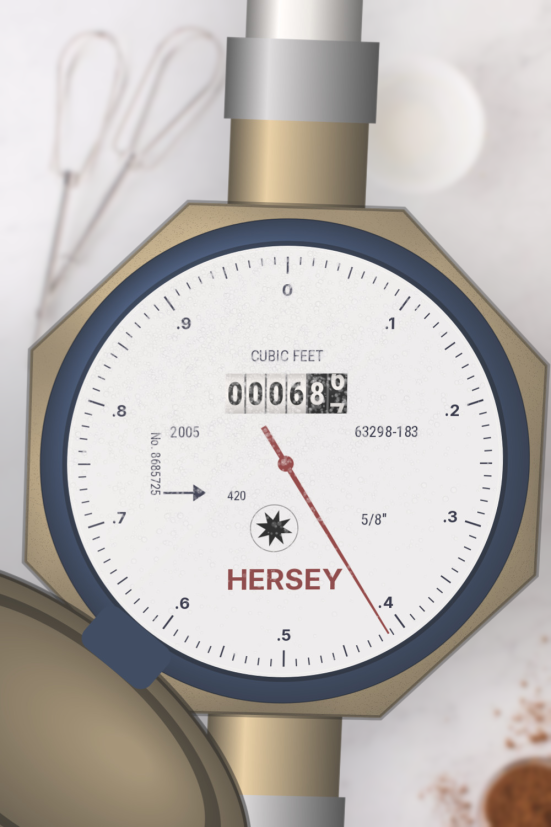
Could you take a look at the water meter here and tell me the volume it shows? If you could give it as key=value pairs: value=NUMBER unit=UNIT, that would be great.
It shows value=686.41 unit=ft³
